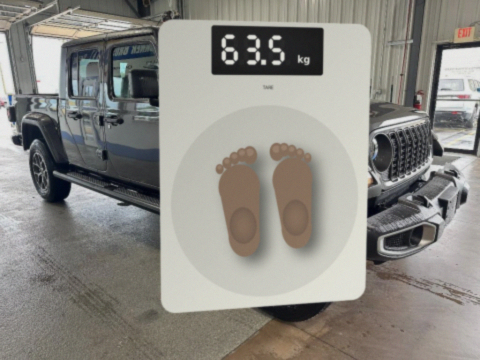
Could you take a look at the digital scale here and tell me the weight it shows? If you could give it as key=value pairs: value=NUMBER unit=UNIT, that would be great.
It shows value=63.5 unit=kg
